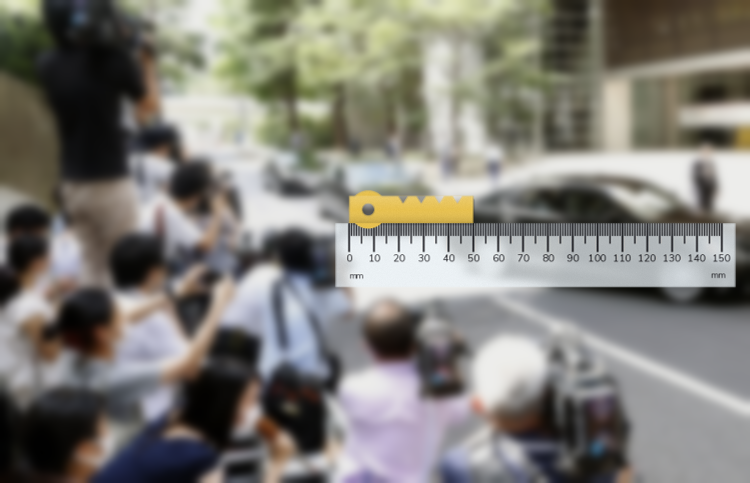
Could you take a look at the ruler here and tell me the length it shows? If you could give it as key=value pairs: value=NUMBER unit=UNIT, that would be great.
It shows value=50 unit=mm
